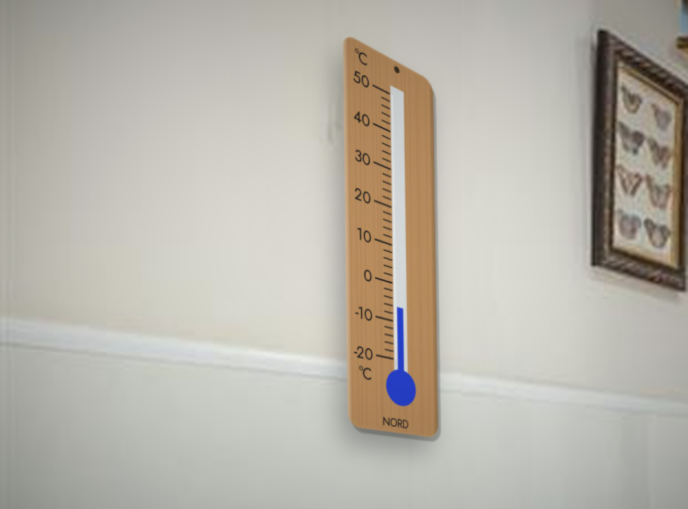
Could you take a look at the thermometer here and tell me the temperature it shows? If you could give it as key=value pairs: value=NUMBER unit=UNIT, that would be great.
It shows value=-6 unit=°C
